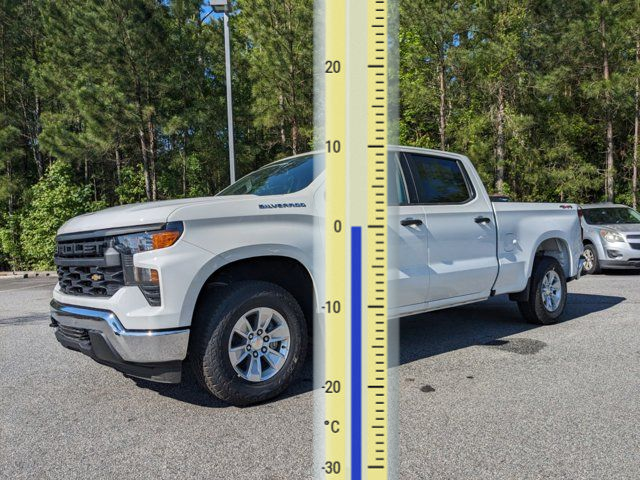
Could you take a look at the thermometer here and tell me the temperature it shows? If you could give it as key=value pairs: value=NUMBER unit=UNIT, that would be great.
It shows value=0 unit=°C
